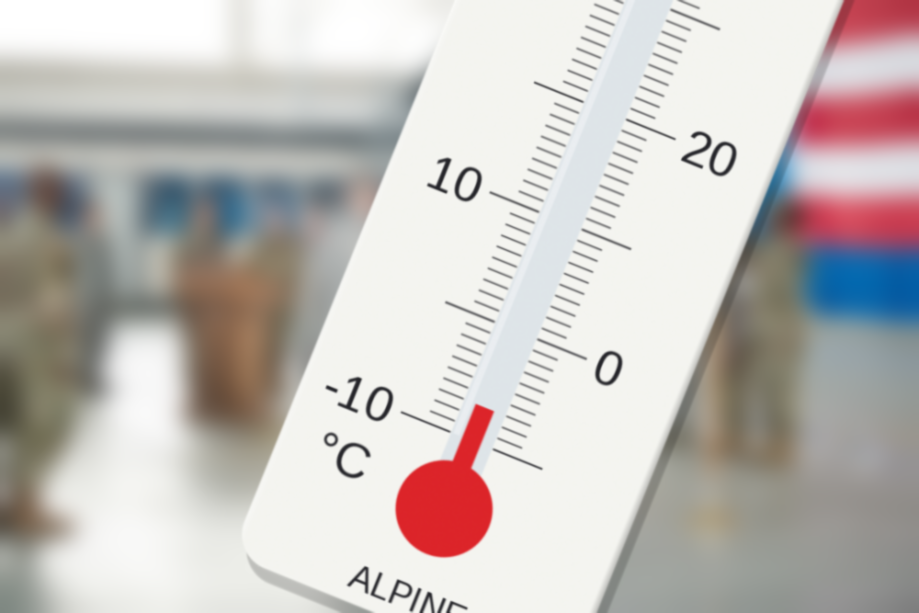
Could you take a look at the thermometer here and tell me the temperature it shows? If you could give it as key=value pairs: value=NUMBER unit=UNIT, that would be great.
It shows value=-7 unit=°C
